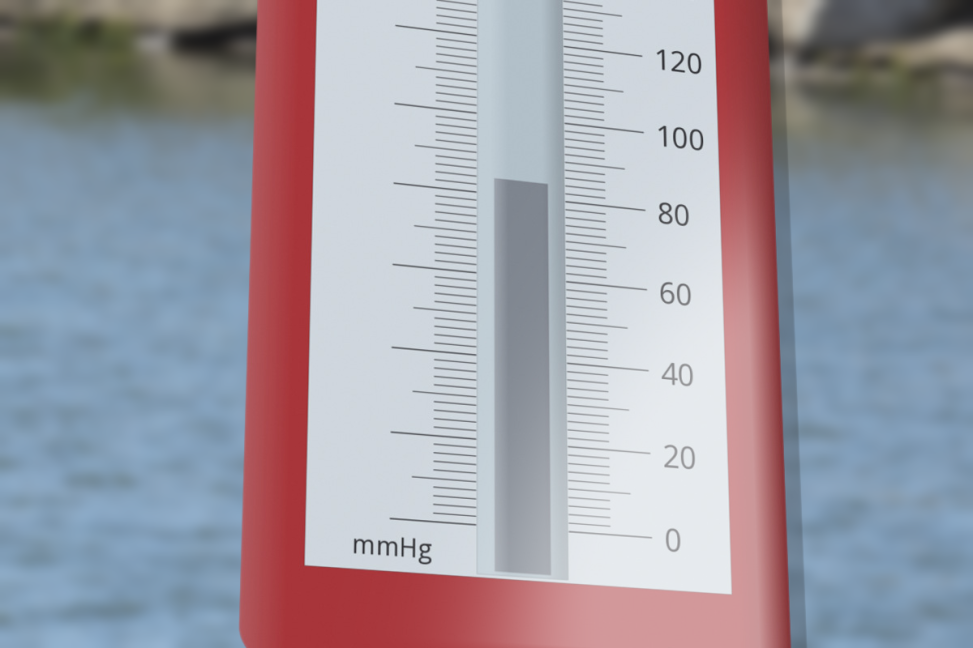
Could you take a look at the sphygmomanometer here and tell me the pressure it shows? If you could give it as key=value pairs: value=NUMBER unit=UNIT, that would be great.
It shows value=84 unit=mmHg
